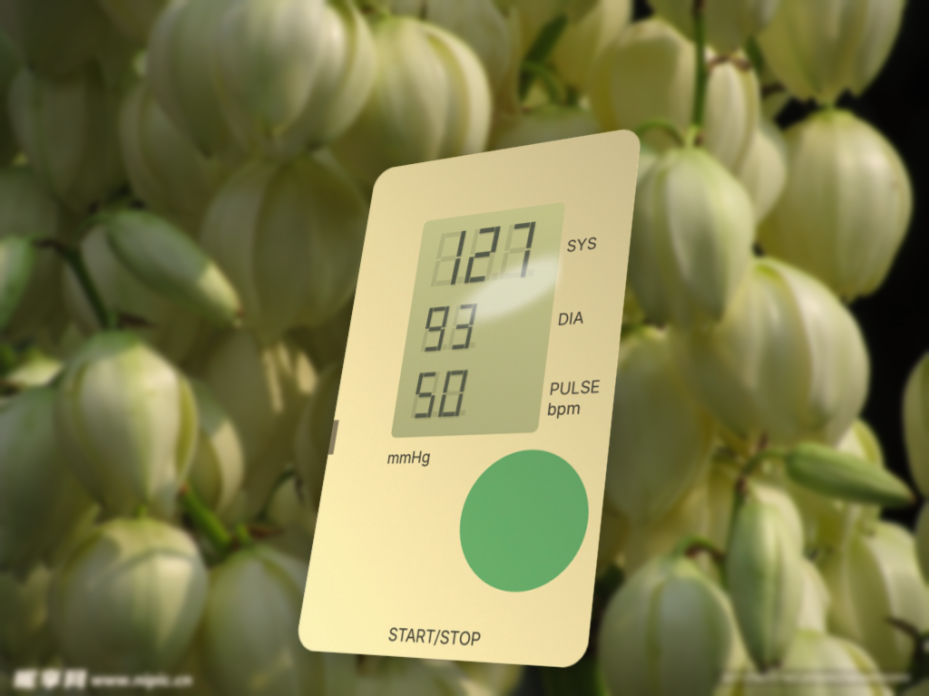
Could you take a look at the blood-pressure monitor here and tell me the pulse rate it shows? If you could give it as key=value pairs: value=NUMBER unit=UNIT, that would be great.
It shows value=50 unit=bpm
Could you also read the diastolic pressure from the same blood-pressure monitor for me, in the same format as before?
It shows value=93 unit=mmHg
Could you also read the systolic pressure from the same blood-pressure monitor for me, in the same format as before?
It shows value=127 unit=mmHg
